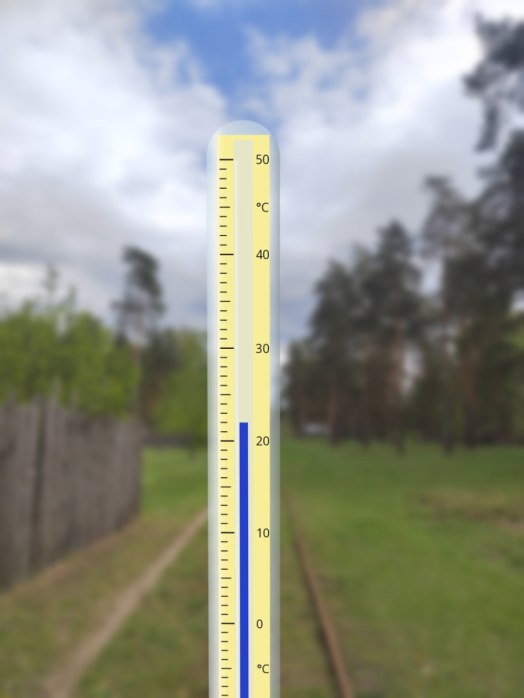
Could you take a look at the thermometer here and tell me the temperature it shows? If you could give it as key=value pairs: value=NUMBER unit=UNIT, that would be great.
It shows value=22 unit=°C
